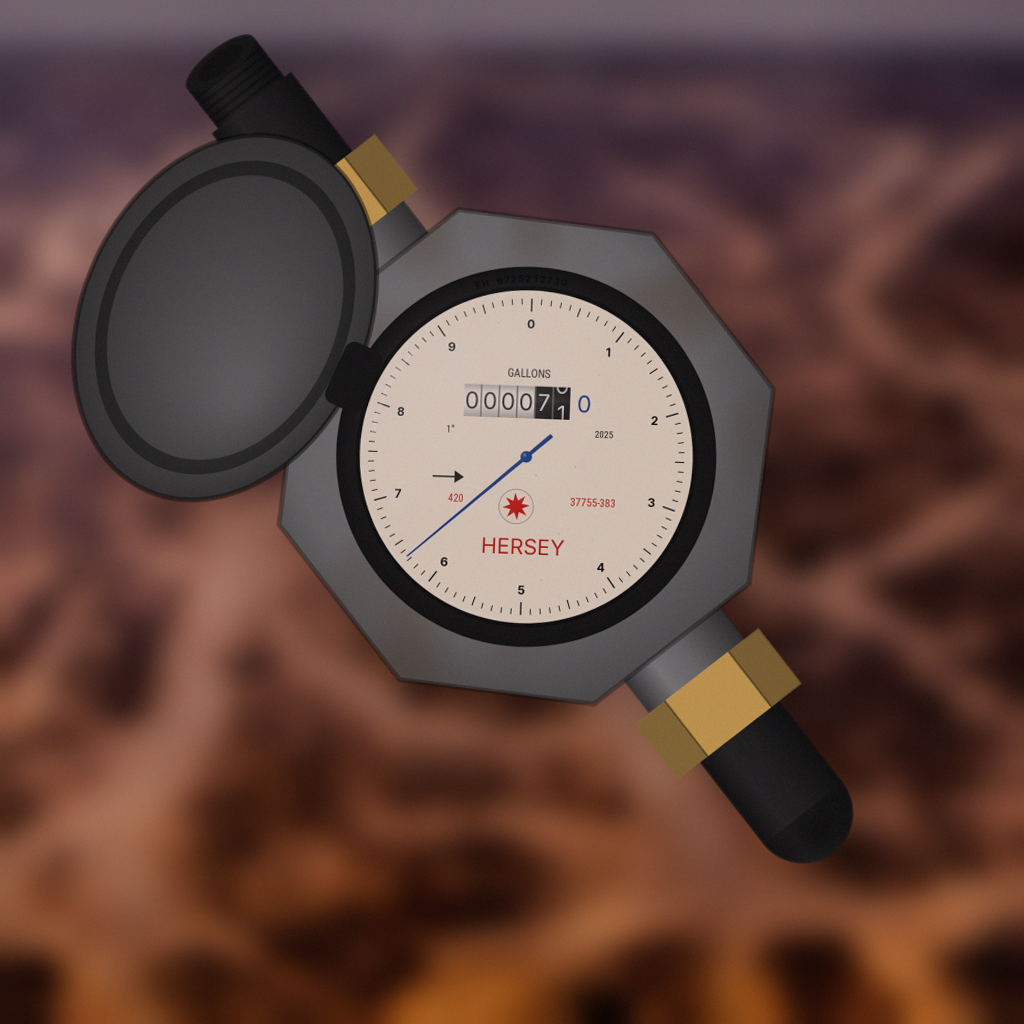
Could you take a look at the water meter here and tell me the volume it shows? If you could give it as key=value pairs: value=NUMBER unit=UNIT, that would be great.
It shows value=706.3 unit=gal
